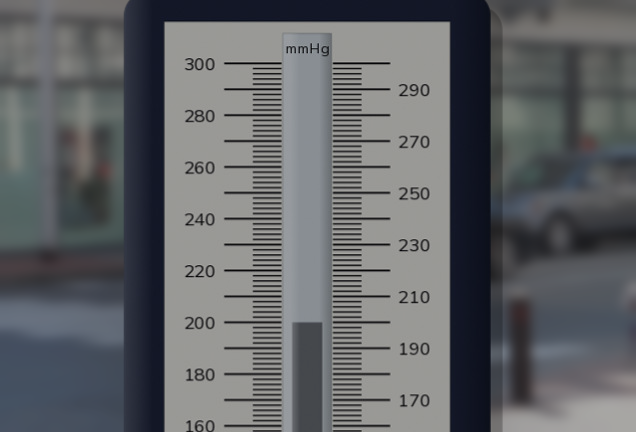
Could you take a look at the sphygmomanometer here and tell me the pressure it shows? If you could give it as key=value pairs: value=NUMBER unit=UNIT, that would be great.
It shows value=200 unit=mmHg
